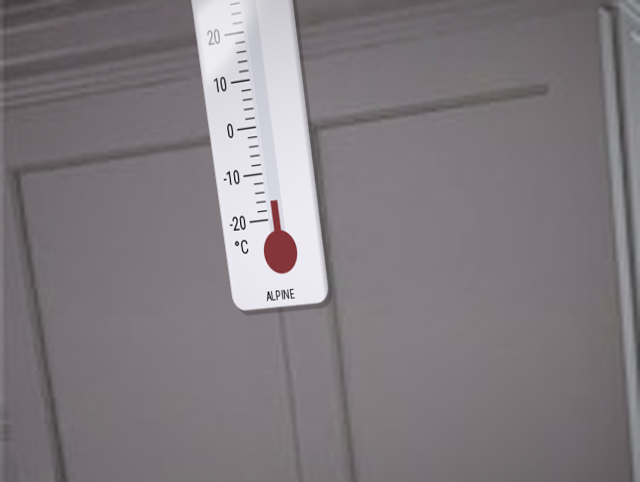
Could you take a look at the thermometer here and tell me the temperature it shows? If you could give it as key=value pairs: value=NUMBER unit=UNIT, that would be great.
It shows value=-16 unit=°C
